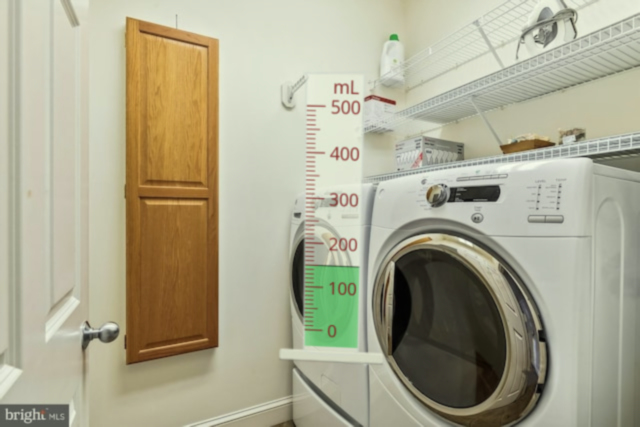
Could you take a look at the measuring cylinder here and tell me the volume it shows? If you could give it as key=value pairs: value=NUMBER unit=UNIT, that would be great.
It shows value=150 unit=mL
